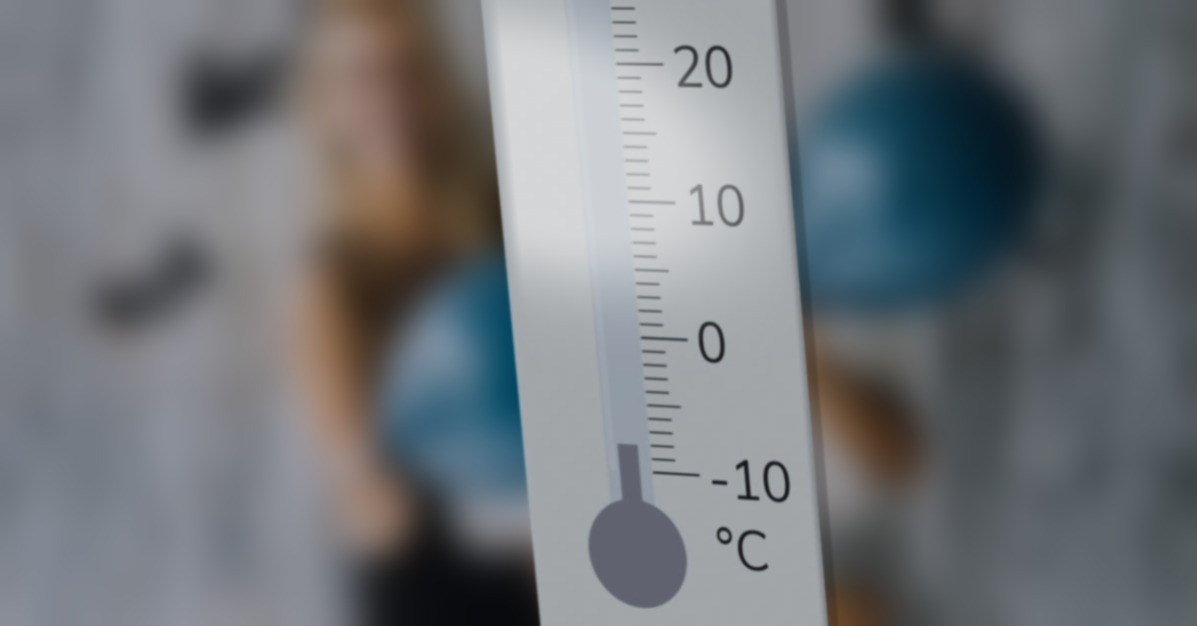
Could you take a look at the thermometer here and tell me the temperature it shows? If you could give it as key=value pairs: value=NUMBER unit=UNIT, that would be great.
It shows value=-8 unit=°C
